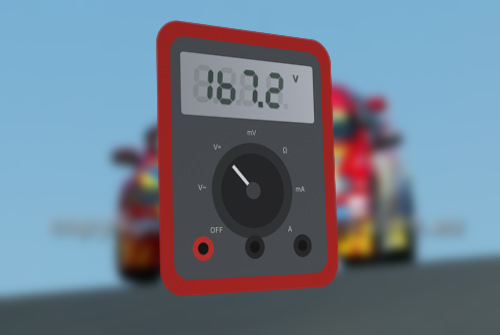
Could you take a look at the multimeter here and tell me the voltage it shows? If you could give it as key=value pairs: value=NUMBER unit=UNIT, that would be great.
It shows value=167.2 unit=V
